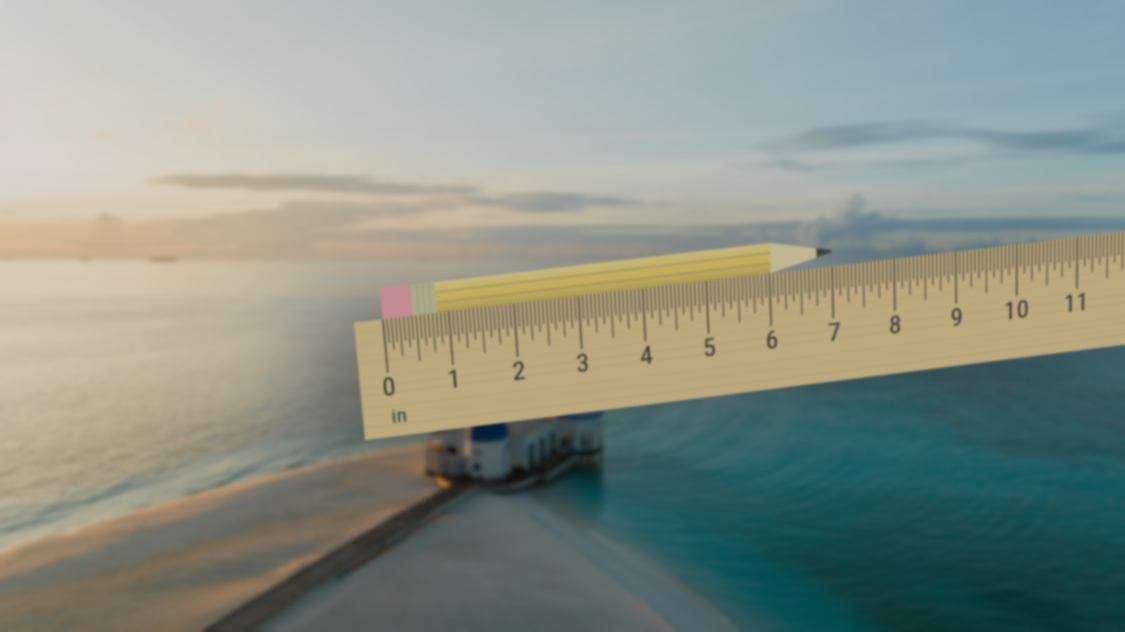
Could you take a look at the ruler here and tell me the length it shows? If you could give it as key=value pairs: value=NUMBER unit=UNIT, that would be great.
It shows value=7 unit=in
